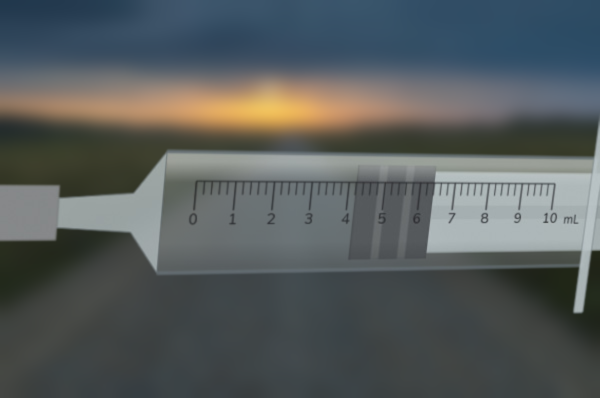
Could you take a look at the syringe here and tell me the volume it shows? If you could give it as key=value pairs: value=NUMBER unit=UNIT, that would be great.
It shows value=4.2 unit=mL
